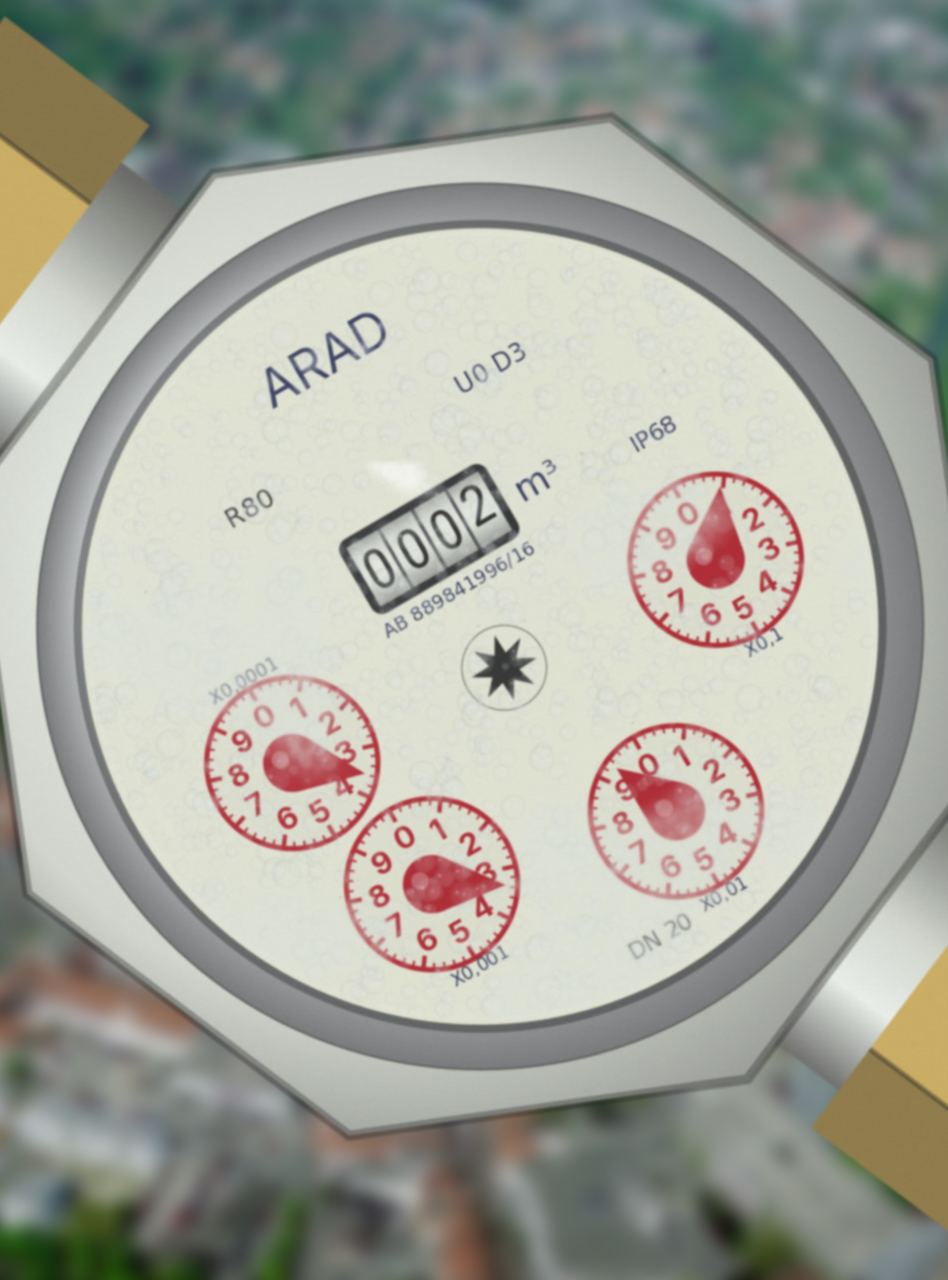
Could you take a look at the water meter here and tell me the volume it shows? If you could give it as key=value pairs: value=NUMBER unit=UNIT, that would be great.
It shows value=2.0933 unit=m³
